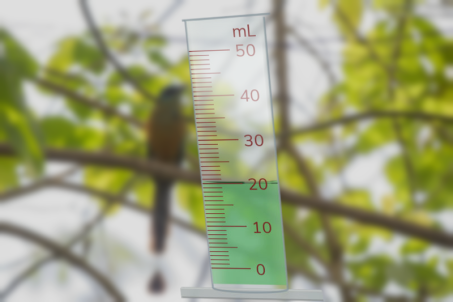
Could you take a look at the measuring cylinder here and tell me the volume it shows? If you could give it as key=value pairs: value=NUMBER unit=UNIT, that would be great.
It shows value=20 unit=mL
